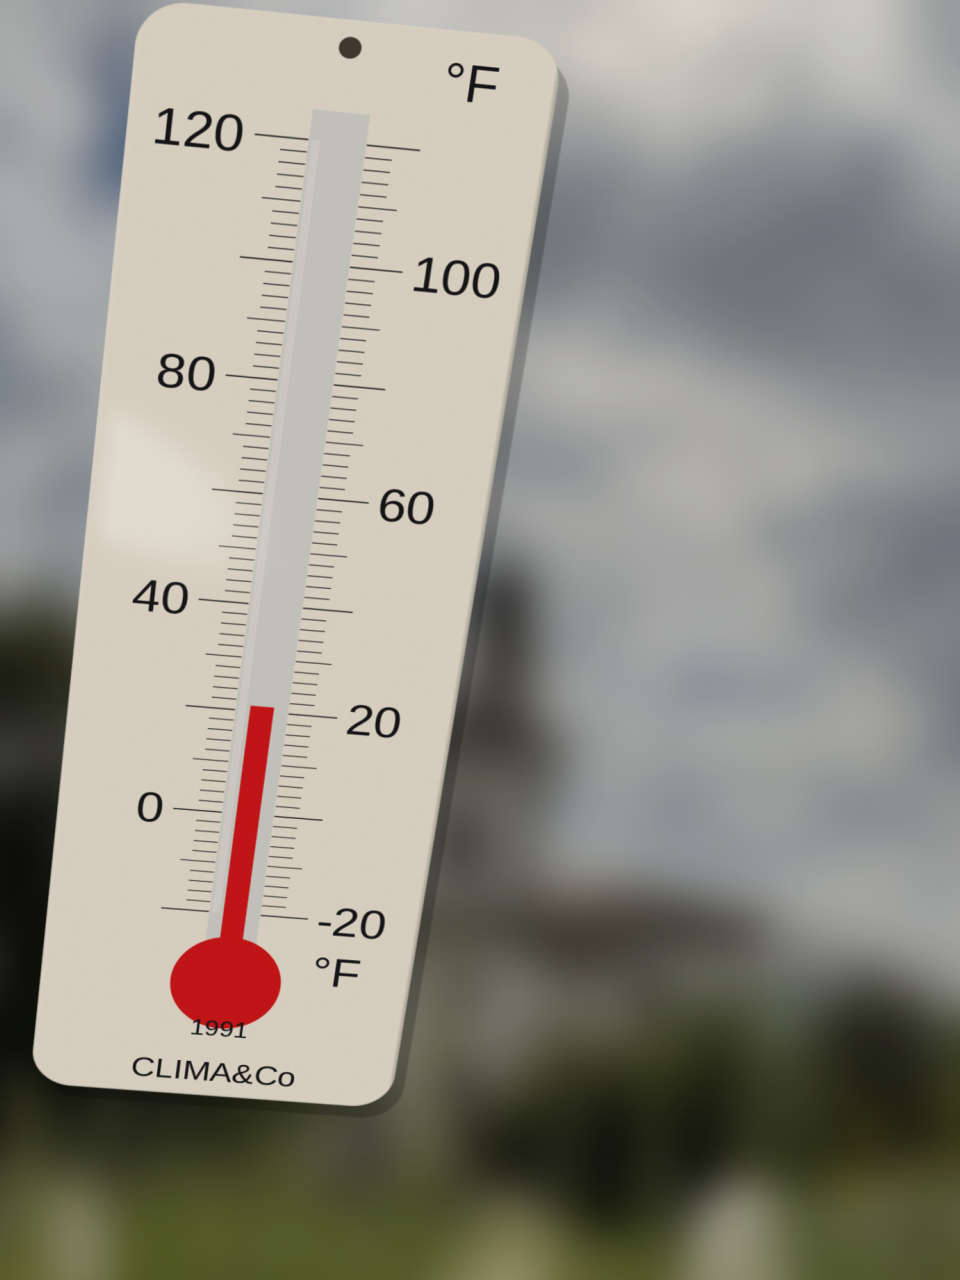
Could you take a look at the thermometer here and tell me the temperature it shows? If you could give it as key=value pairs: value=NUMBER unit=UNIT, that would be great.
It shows value=21 unit=°F
